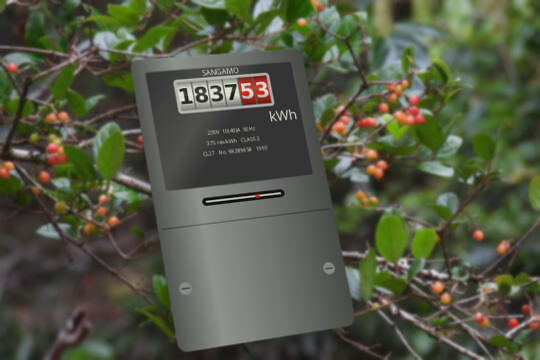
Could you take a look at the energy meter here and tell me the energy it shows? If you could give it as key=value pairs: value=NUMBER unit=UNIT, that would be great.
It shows value=1837.53 unit=kWh
